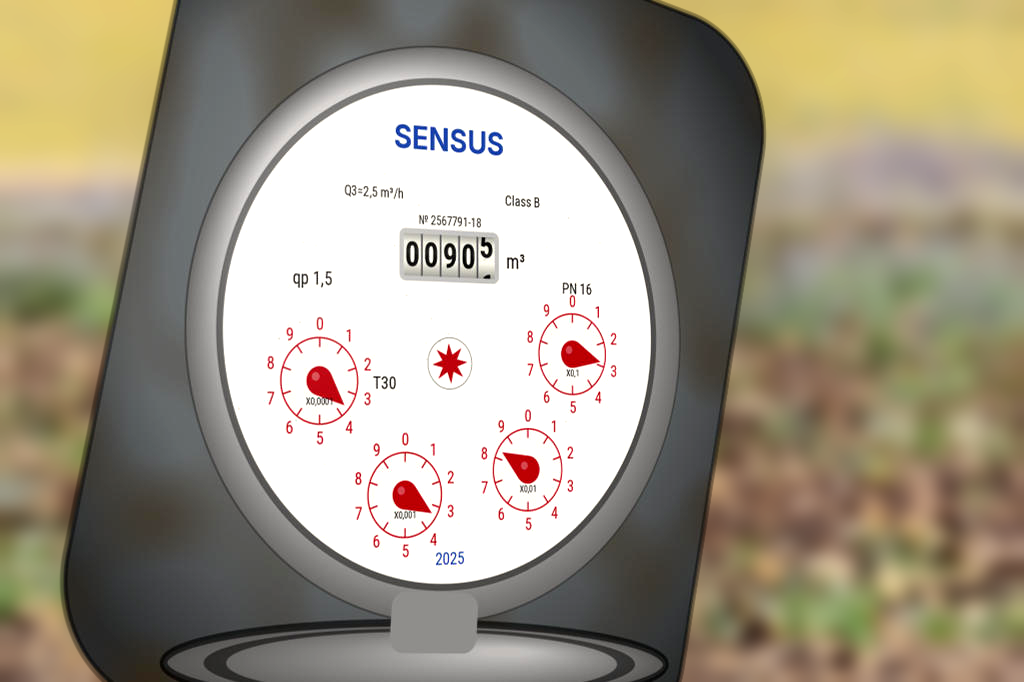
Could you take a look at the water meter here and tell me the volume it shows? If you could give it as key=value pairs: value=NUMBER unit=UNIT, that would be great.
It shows value=905.2833 unit=m³
